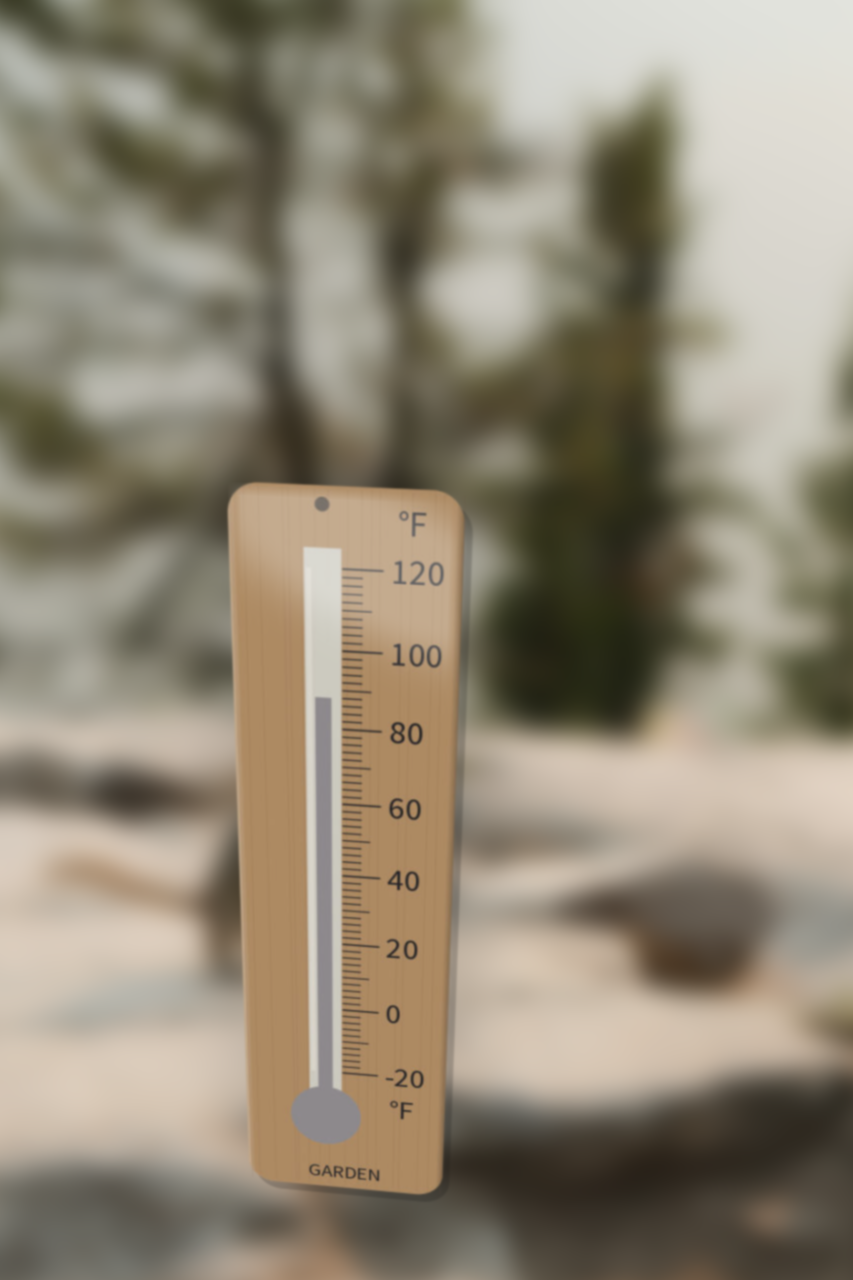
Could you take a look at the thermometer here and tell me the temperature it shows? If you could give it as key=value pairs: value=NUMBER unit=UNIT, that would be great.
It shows value=88 unit=°F
